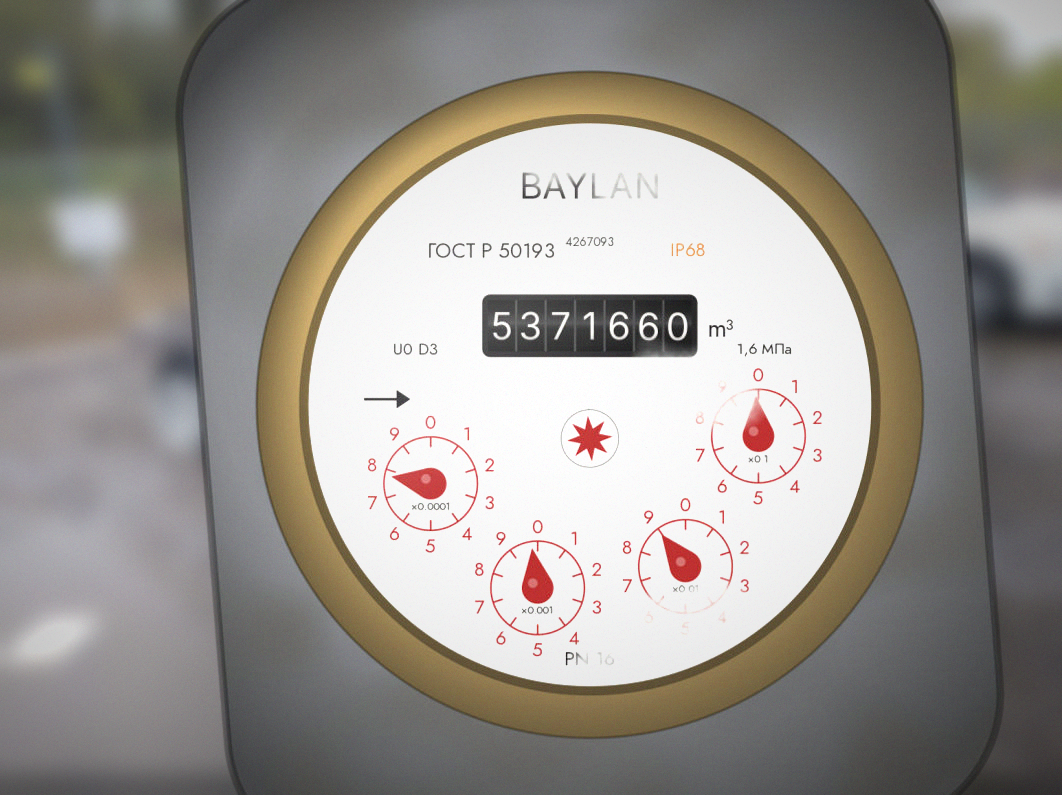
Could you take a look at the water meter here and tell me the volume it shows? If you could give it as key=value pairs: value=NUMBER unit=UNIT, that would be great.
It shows value=5371659.9897 unit=m³
